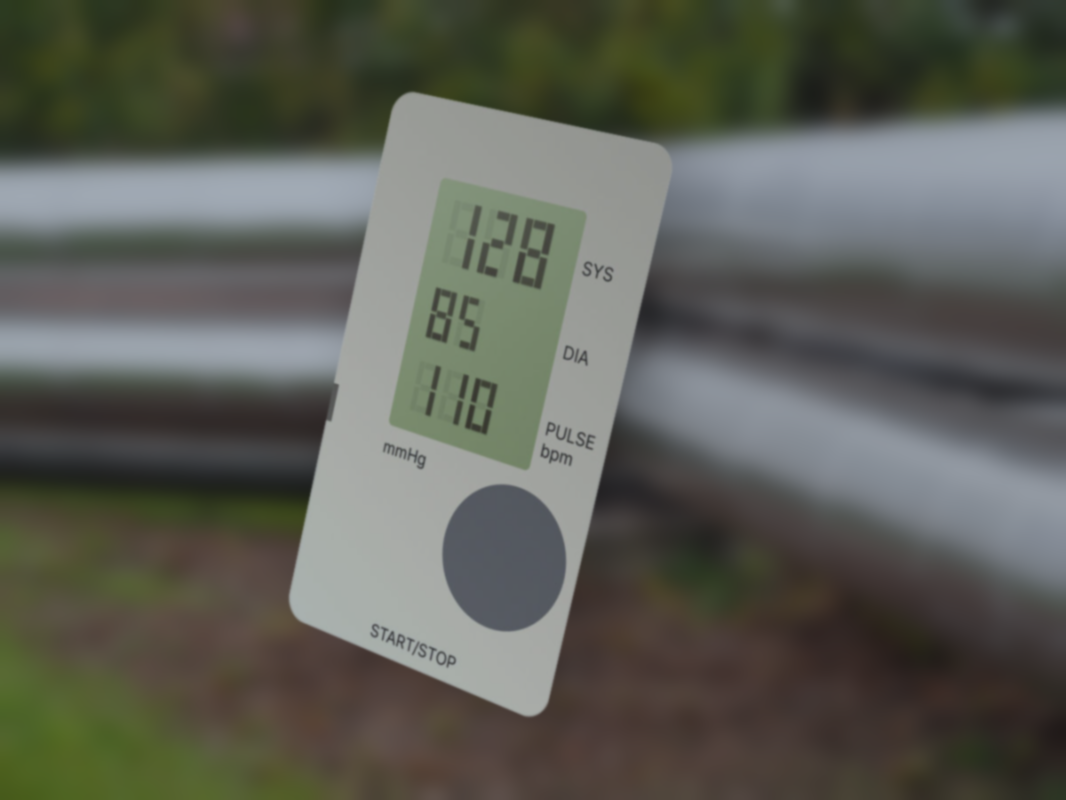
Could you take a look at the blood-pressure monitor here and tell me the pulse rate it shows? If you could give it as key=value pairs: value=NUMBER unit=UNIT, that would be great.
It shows value=110 unit=bpm
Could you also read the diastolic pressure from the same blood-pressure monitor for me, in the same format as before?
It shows value=85 unit=mmHg
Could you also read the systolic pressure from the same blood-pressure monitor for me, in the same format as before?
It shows value=128 unit=mmHg
